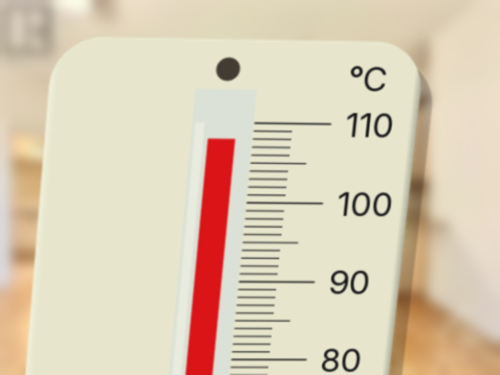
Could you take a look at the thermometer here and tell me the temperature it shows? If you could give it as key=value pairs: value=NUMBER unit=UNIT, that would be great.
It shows value=108 unit=°C
